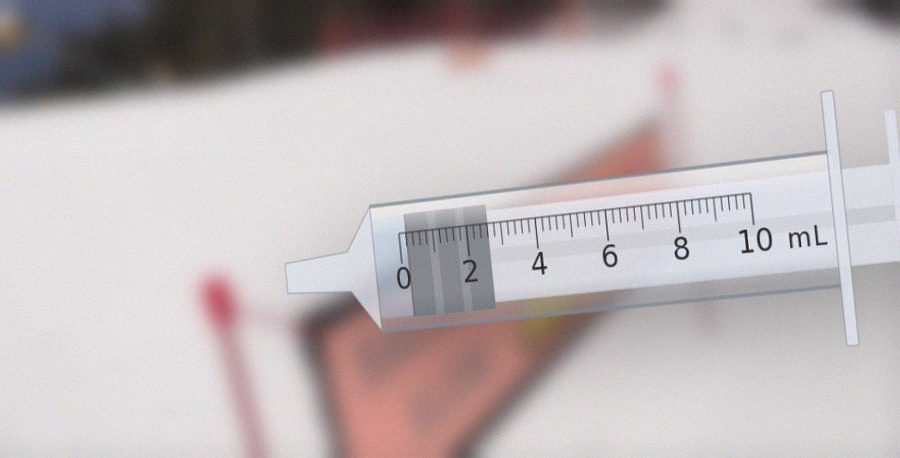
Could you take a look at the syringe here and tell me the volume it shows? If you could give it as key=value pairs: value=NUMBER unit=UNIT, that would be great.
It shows value=0.2 unit=mL
